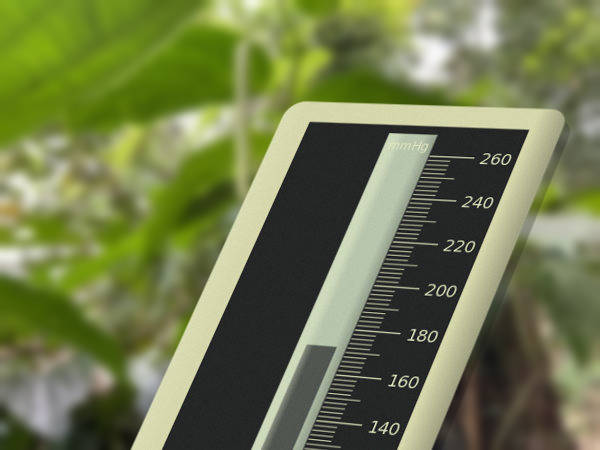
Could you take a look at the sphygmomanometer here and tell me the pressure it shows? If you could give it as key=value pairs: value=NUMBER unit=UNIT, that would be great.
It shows value=172 unit=mmHg
